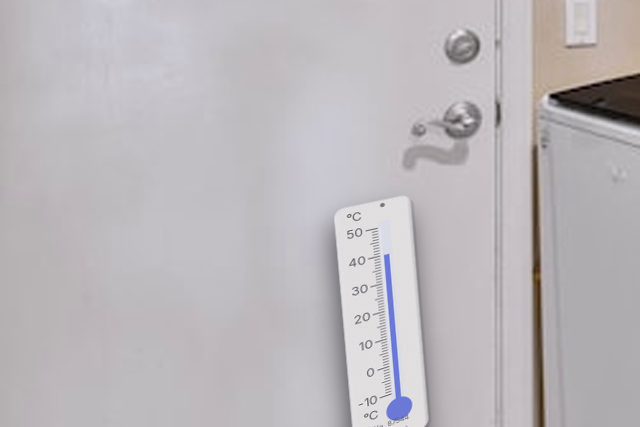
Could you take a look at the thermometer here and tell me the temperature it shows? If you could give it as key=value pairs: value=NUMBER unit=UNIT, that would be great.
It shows value=40 unit=°C
